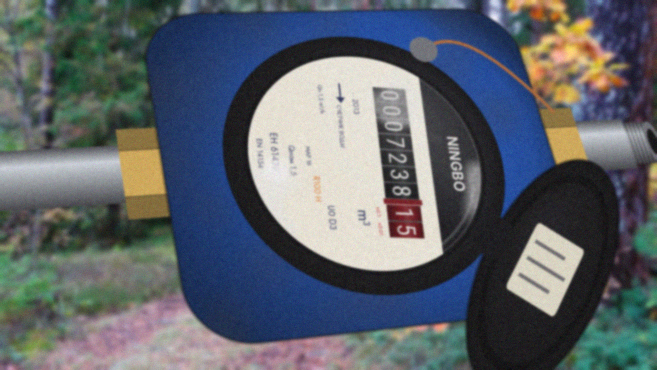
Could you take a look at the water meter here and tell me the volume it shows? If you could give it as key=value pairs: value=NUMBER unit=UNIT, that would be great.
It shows value=7238.15 unit=m³
